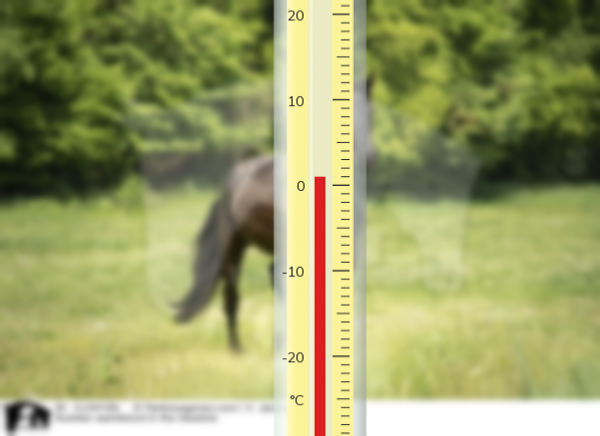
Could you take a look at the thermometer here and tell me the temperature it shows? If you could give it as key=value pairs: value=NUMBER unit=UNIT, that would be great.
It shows value=1 unit=°C
